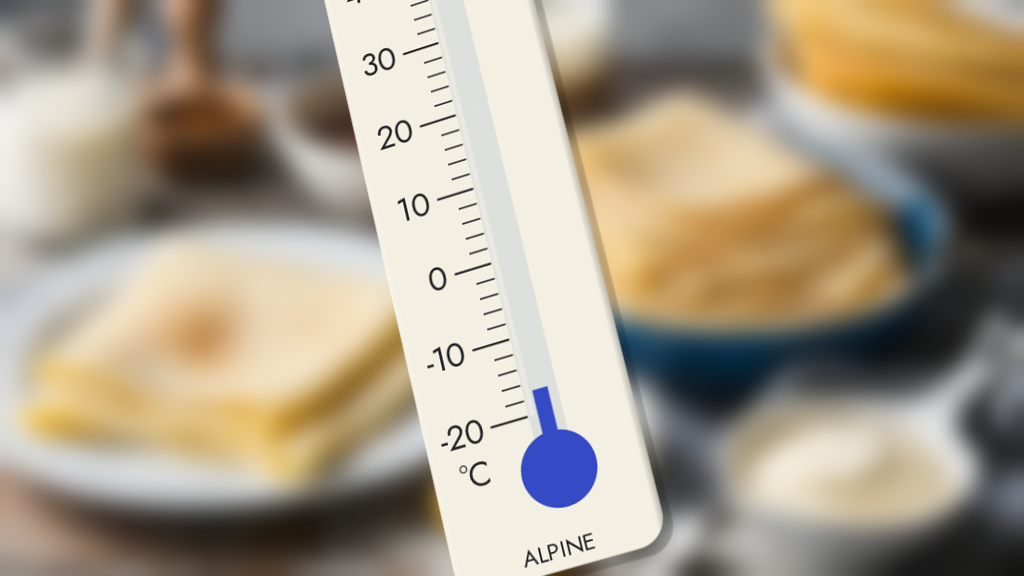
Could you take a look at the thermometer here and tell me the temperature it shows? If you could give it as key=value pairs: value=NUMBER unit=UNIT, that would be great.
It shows value=-17 unit=°C
